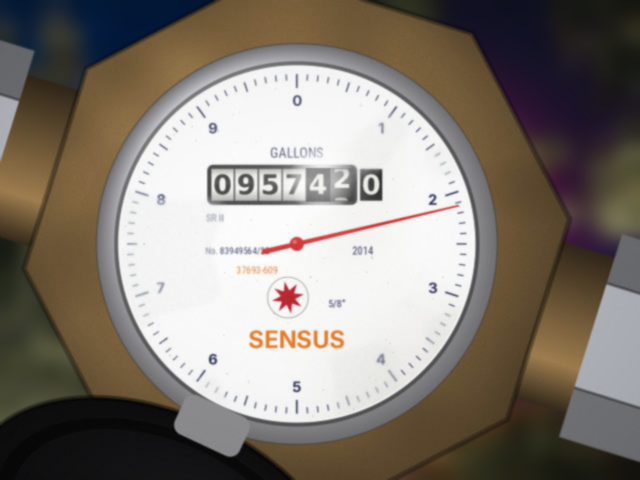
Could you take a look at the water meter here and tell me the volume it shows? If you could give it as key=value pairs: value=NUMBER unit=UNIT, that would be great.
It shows value=957422.1 unit=gal
